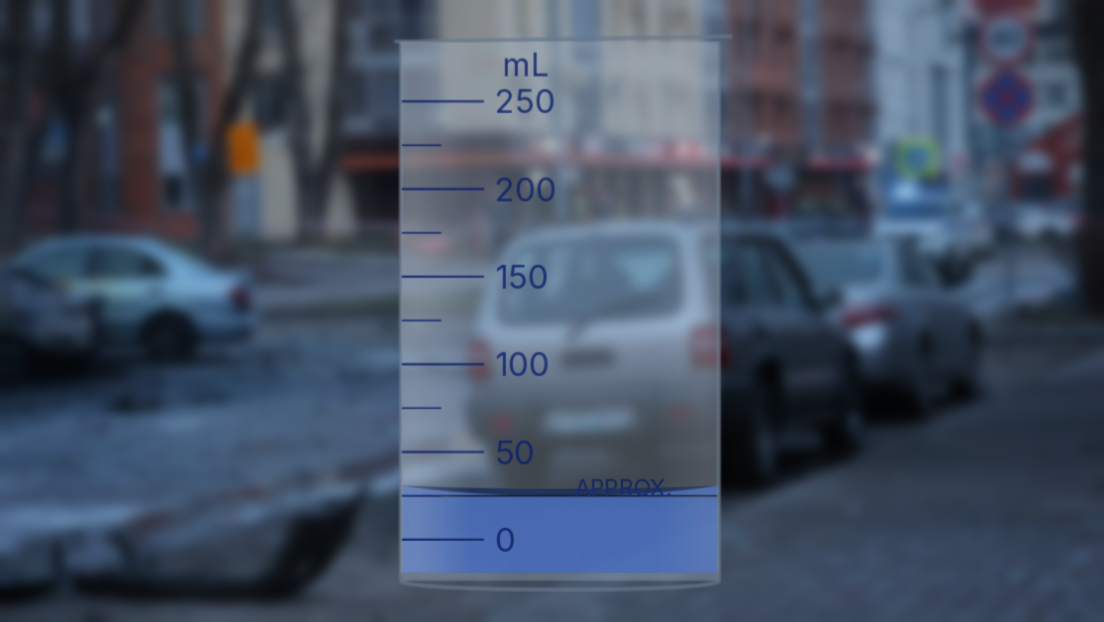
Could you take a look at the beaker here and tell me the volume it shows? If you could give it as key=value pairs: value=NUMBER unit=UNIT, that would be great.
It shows value=25 unit=mL
